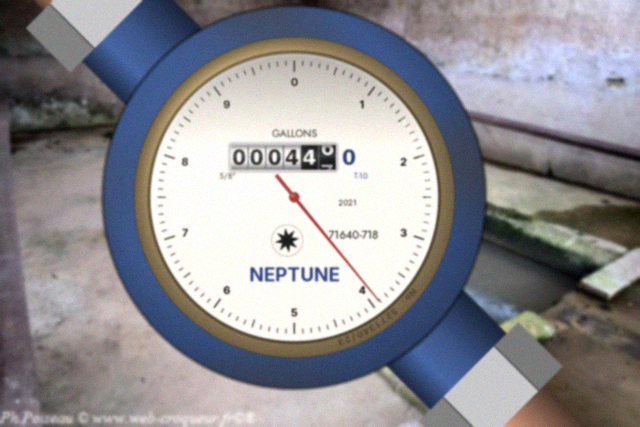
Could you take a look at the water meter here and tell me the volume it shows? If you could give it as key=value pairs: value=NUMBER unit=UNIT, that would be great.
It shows value=4463.9 unit=gal
